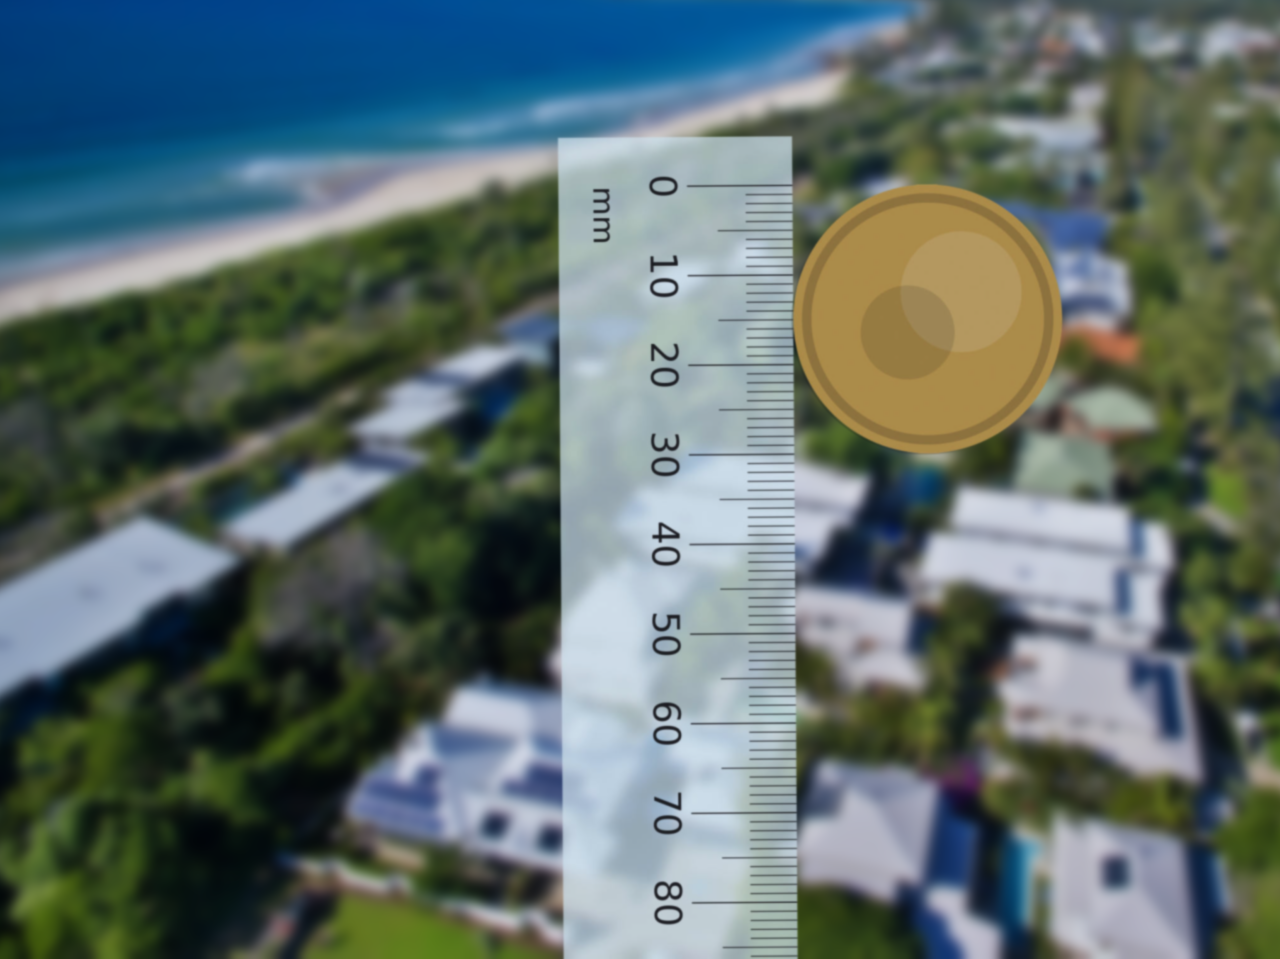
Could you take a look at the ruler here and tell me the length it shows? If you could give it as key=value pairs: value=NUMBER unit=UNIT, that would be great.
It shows value=30 unit=mm
